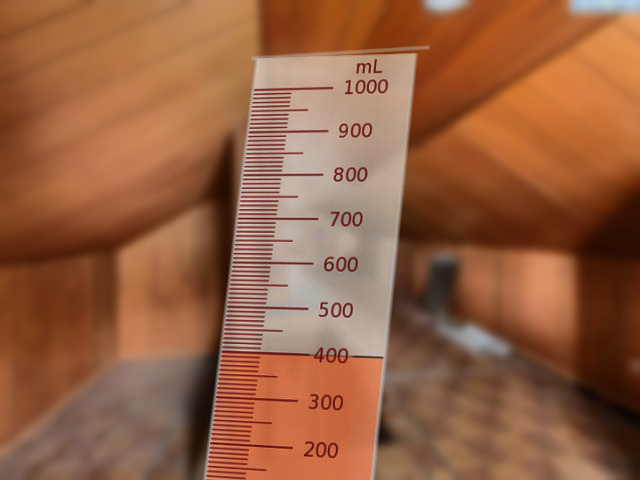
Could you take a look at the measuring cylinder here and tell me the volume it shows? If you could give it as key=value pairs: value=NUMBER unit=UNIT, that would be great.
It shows value=400 unit=mL
